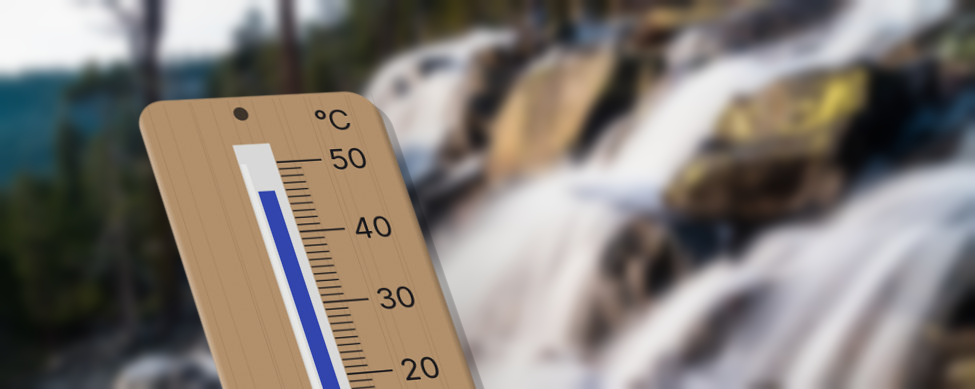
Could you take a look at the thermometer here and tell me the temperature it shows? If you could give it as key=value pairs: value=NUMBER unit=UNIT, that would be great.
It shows value=46 unit=°C
